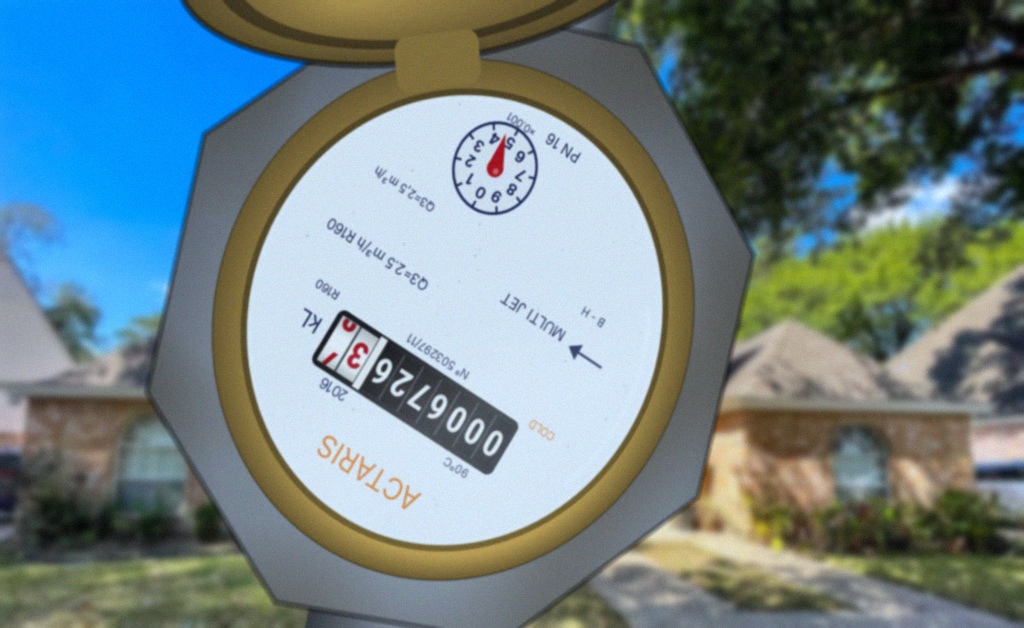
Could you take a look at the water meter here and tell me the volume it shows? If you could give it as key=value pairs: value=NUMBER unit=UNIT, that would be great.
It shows value=6726.374 unit=kL
